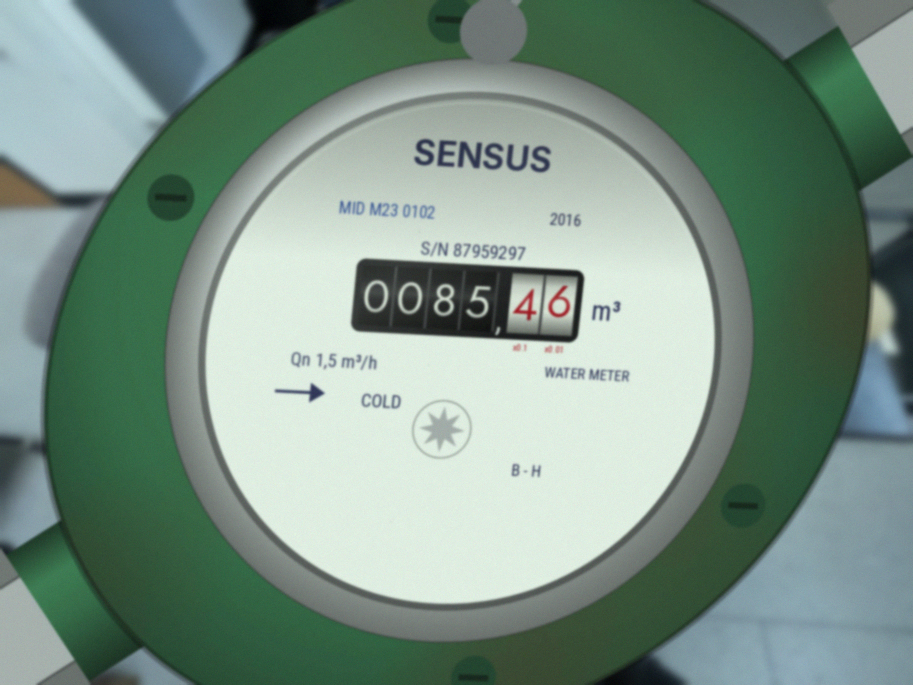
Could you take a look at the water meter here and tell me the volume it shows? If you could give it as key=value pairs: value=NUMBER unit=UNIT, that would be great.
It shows value=85.46 unit=m³
